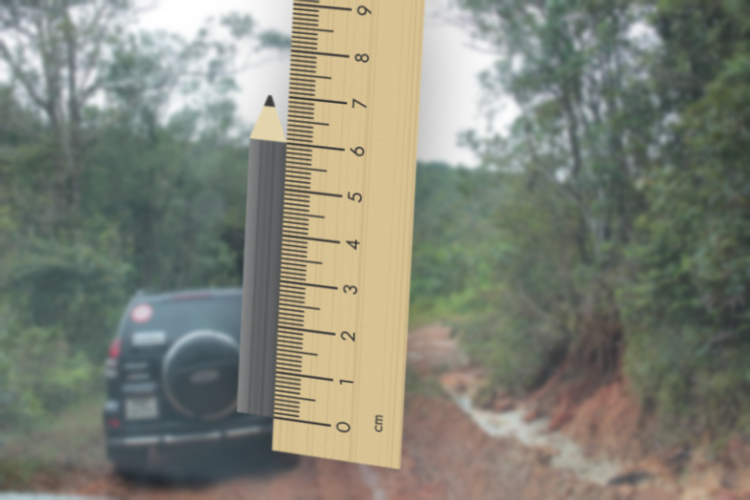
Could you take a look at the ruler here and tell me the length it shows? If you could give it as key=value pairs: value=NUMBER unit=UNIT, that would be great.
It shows value=7 unit=cm
